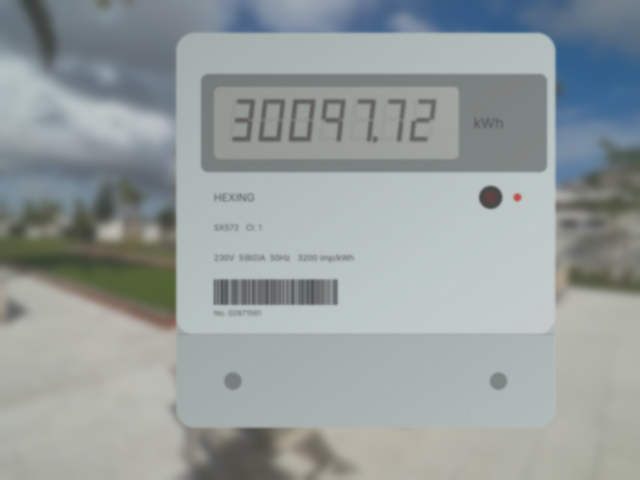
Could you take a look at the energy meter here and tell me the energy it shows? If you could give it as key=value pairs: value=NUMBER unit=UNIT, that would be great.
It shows value=30097.72 unit=kWh
